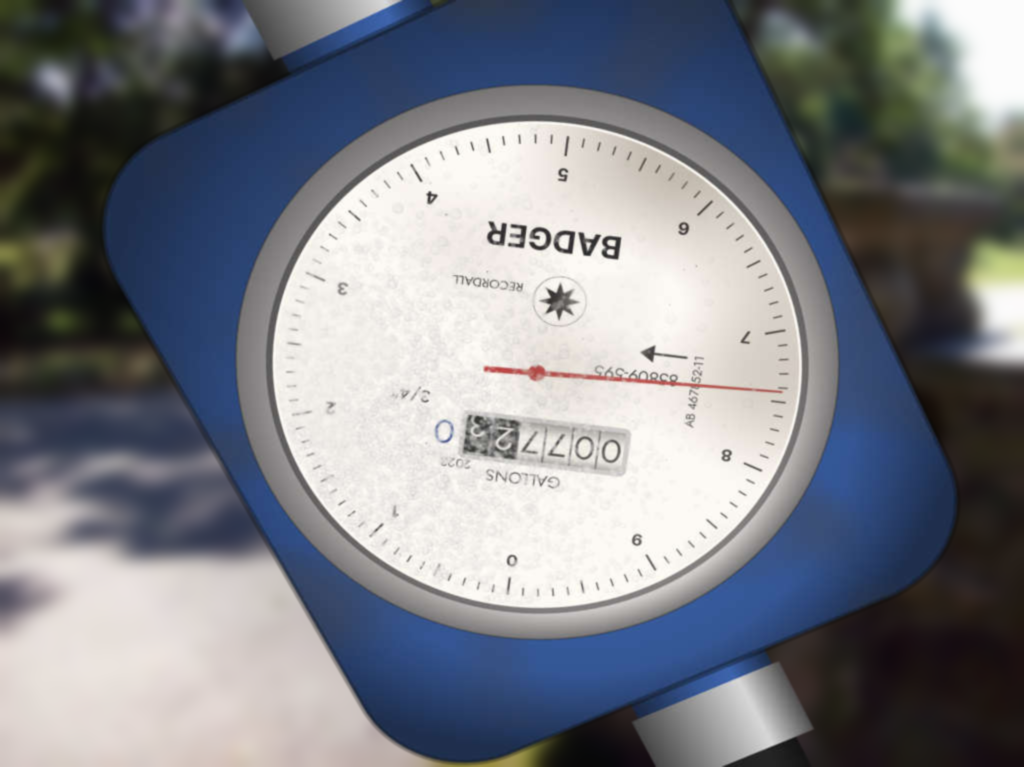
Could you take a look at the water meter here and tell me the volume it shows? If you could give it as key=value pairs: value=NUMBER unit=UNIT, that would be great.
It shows value=77227.4 unit=gal
